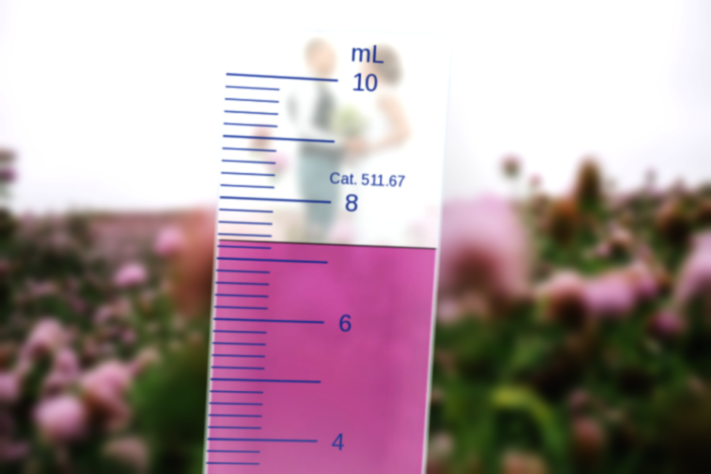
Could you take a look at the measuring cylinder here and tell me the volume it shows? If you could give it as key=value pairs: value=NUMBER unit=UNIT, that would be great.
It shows value=7.3 unit=mL
